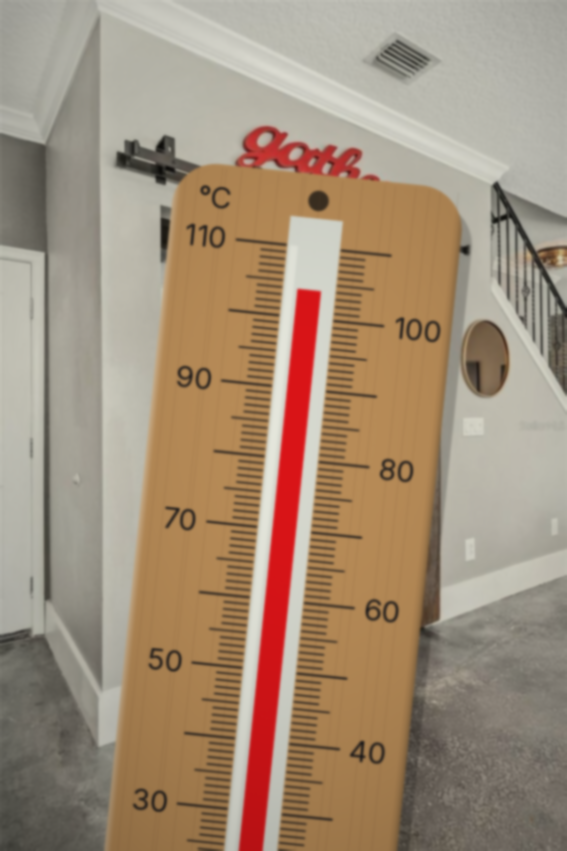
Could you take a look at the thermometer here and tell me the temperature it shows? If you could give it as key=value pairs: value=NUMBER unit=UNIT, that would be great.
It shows value=104 unit=°C
